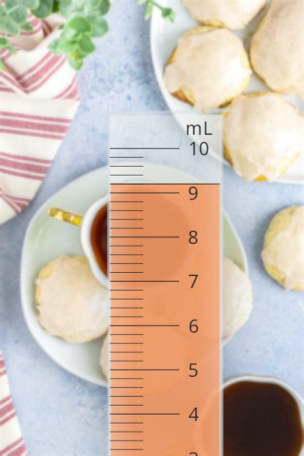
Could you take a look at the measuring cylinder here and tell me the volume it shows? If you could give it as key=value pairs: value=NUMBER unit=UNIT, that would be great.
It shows value=9.2 unit=mL
